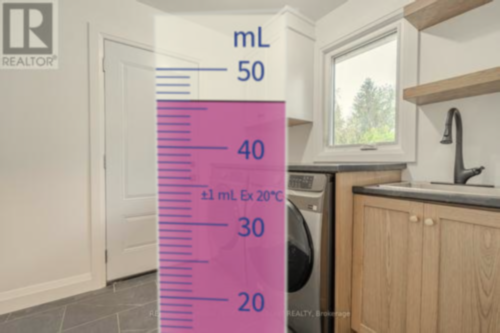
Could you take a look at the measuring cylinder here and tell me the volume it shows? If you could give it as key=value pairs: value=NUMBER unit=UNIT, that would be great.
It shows value=46 unit=mL
